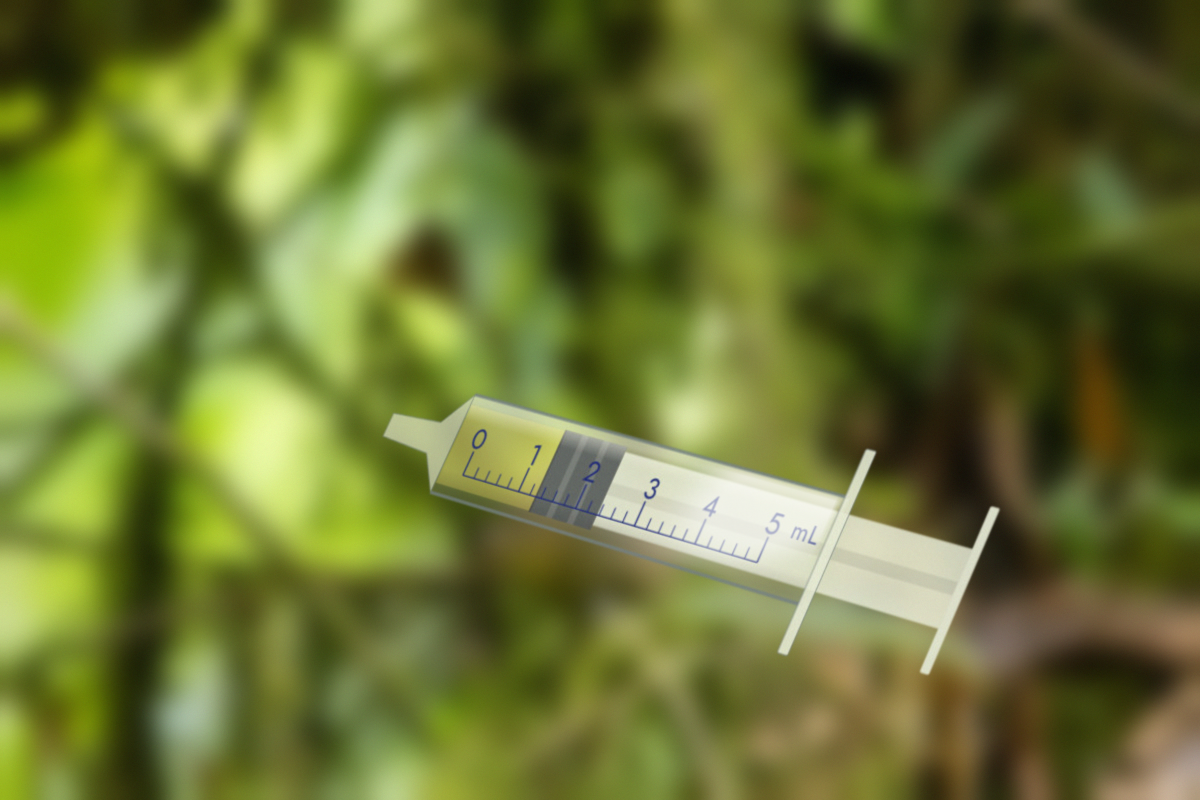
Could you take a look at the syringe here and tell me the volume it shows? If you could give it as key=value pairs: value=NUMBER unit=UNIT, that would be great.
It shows value=1.3 unit=mL
